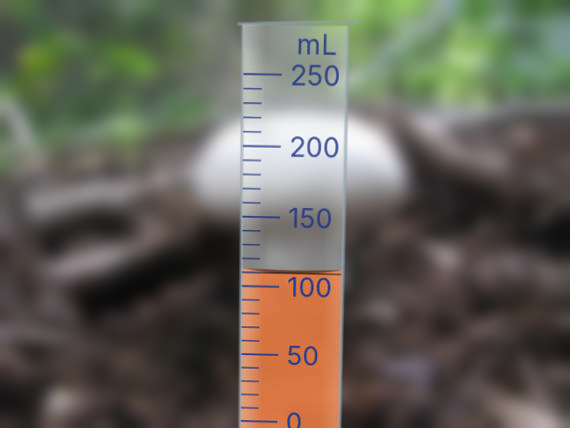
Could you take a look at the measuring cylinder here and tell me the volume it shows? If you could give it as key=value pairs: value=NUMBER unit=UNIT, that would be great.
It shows value=110 unit=mL
